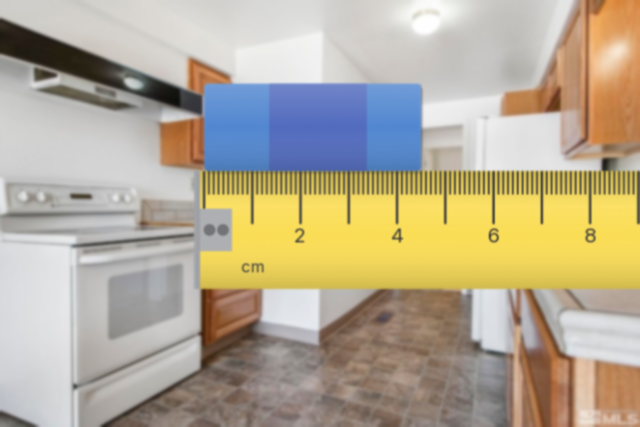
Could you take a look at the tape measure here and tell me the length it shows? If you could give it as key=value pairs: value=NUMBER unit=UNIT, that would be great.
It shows value=4.5 unit=cm
